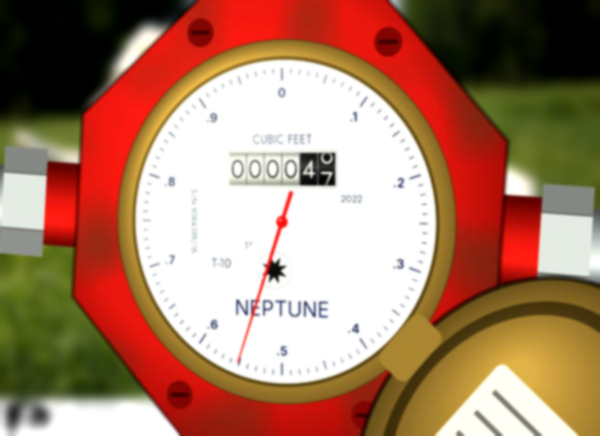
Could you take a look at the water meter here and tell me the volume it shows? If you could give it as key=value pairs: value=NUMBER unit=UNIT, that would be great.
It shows value=46.55 unit=ft³
